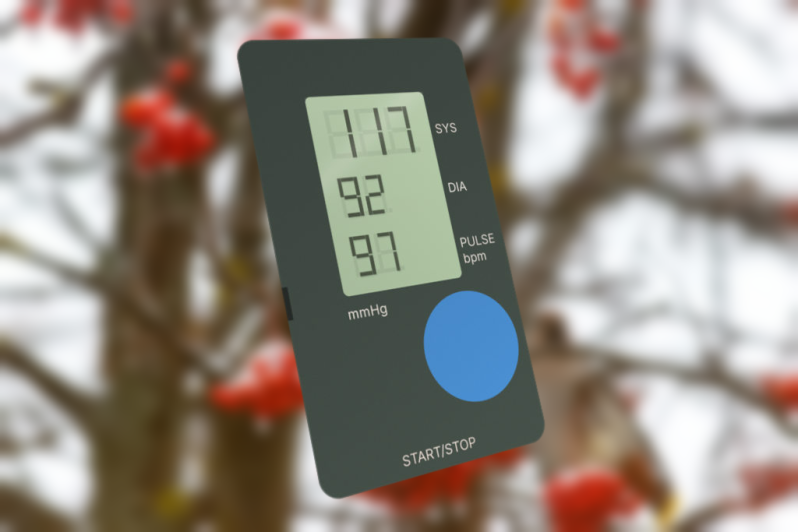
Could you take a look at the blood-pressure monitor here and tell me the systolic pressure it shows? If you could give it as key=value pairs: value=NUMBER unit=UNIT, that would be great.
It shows value=117 unit=mmHg
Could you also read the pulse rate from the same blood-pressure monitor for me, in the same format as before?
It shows value=97 unit=bpm
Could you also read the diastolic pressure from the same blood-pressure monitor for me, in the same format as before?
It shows value=92 unit=mmHg
